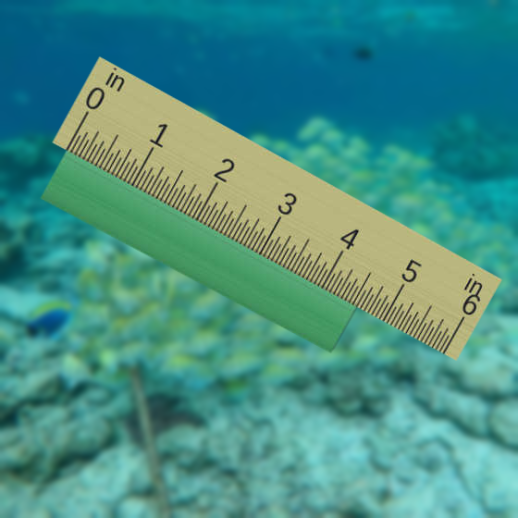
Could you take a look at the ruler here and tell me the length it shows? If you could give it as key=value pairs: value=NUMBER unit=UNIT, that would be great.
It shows value=4.5625 unit=in
